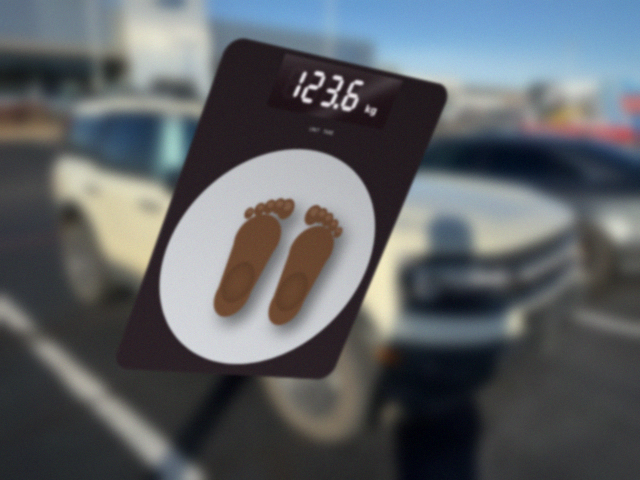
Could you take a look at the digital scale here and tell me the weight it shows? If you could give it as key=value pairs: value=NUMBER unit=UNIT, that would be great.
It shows value=123.6 unit=kg
